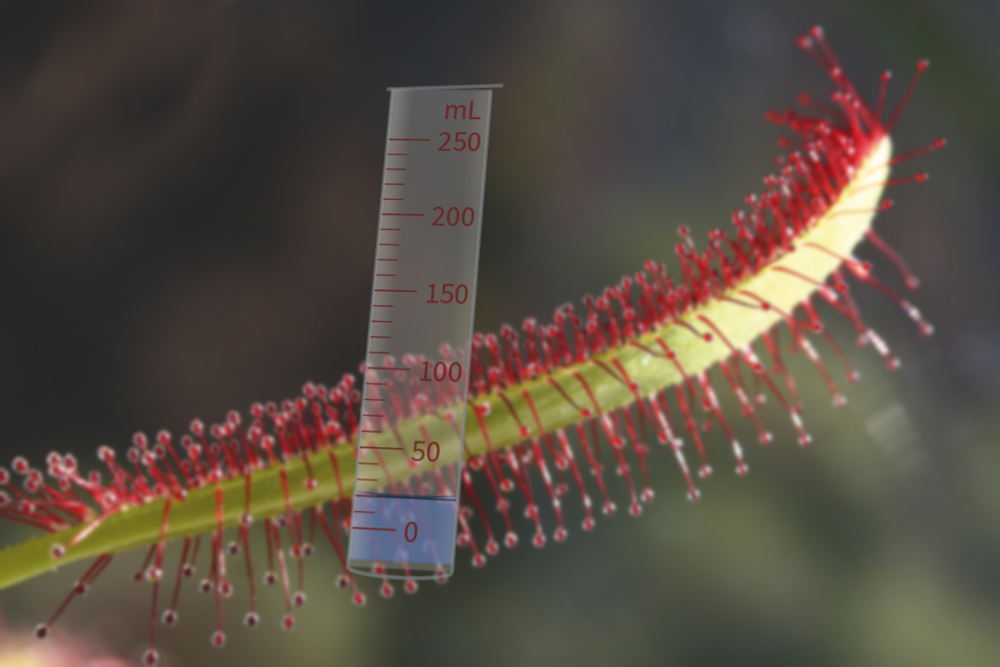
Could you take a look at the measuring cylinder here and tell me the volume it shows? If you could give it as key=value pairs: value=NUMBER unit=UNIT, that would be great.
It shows value=20 unit=mL
